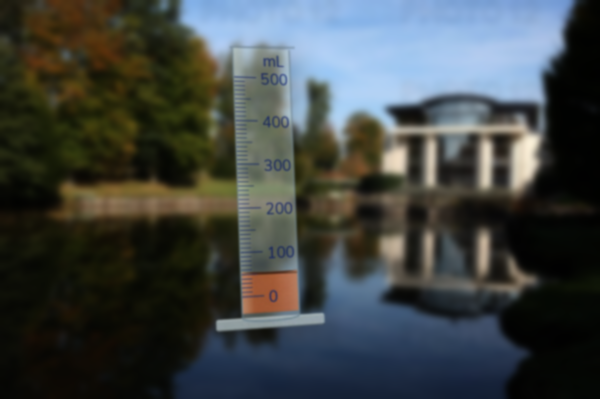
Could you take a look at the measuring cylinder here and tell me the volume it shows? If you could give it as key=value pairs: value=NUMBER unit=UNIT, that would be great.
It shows value=50 unit=mL
